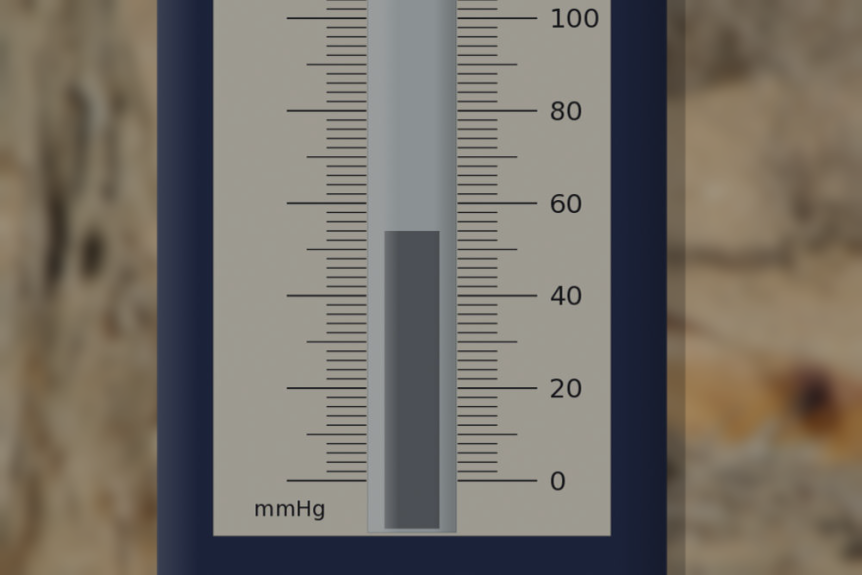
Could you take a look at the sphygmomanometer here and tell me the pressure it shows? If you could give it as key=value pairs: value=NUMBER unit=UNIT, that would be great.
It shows value=54 unit=mmHg
